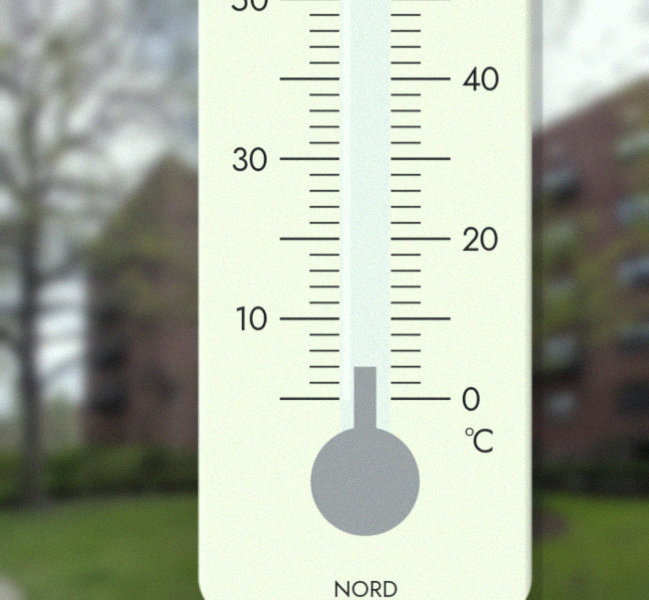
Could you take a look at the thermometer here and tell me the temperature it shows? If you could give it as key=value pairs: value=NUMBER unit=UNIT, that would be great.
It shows value=4 unit=°C
